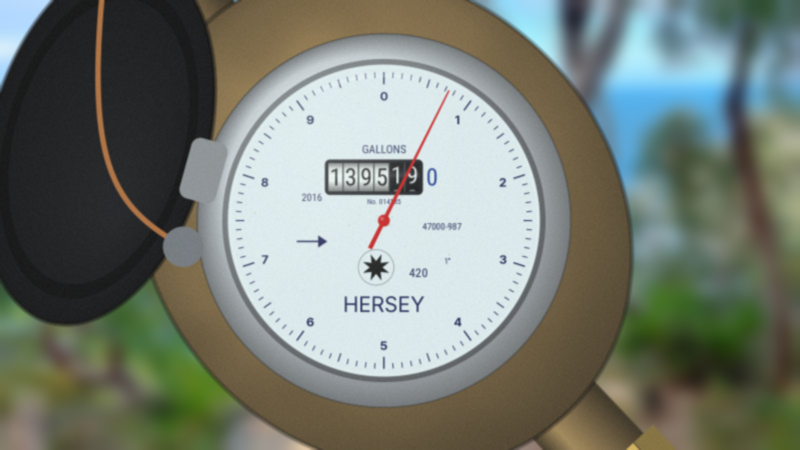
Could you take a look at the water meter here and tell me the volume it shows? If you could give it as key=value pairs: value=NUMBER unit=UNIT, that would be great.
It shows value=1395190.7 unit=gal
